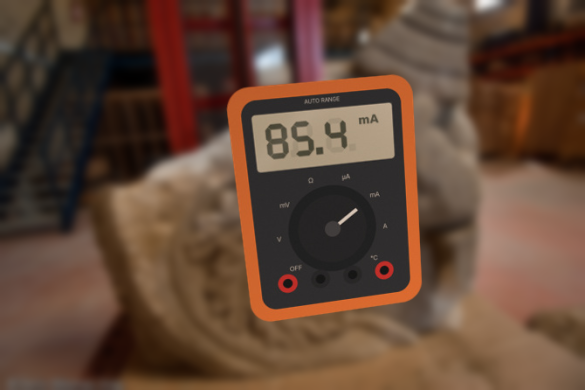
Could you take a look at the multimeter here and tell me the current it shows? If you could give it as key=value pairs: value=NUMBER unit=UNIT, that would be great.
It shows value=85.4 unit=mA
